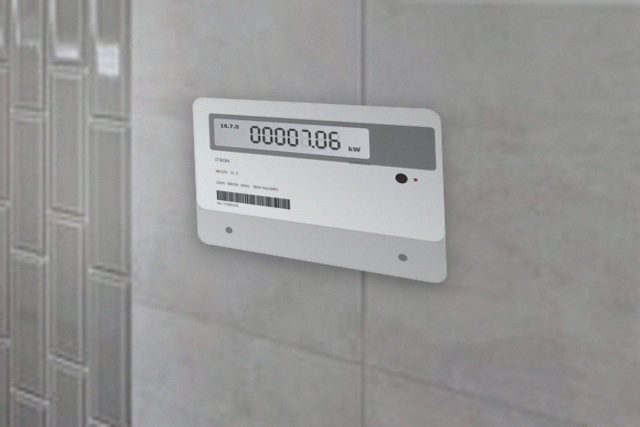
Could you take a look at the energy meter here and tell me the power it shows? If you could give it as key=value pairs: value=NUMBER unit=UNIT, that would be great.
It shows value=7.06 unit=kW
